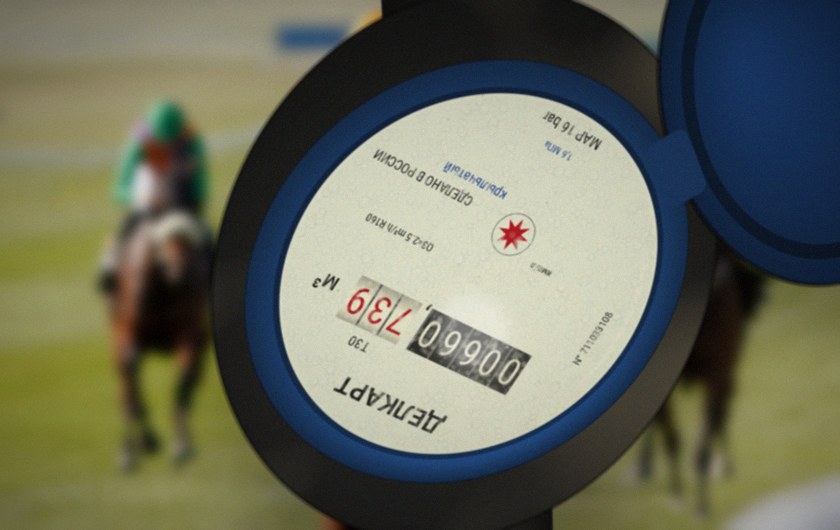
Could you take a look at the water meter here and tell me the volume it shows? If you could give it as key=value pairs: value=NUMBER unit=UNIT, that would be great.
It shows value=660.739 unit=m³
